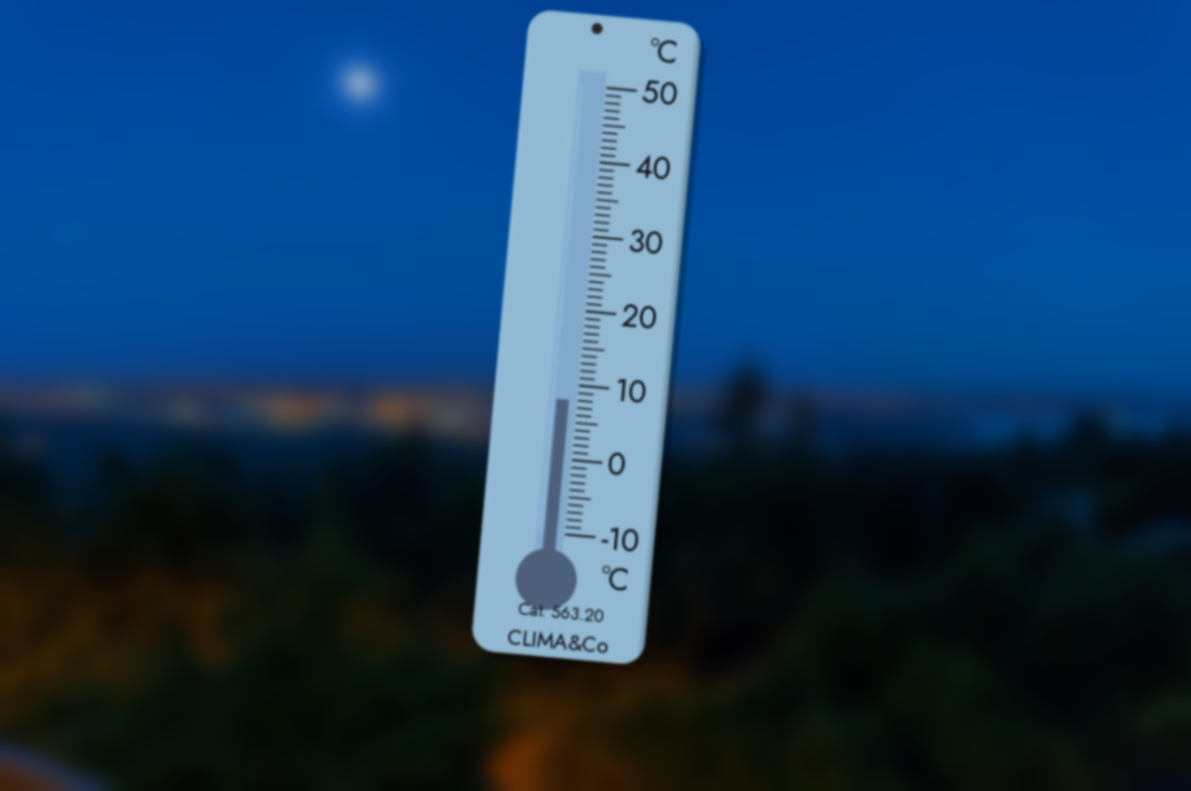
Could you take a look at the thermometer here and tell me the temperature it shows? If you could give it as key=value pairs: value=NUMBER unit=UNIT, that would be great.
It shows value=8 unit=°C
